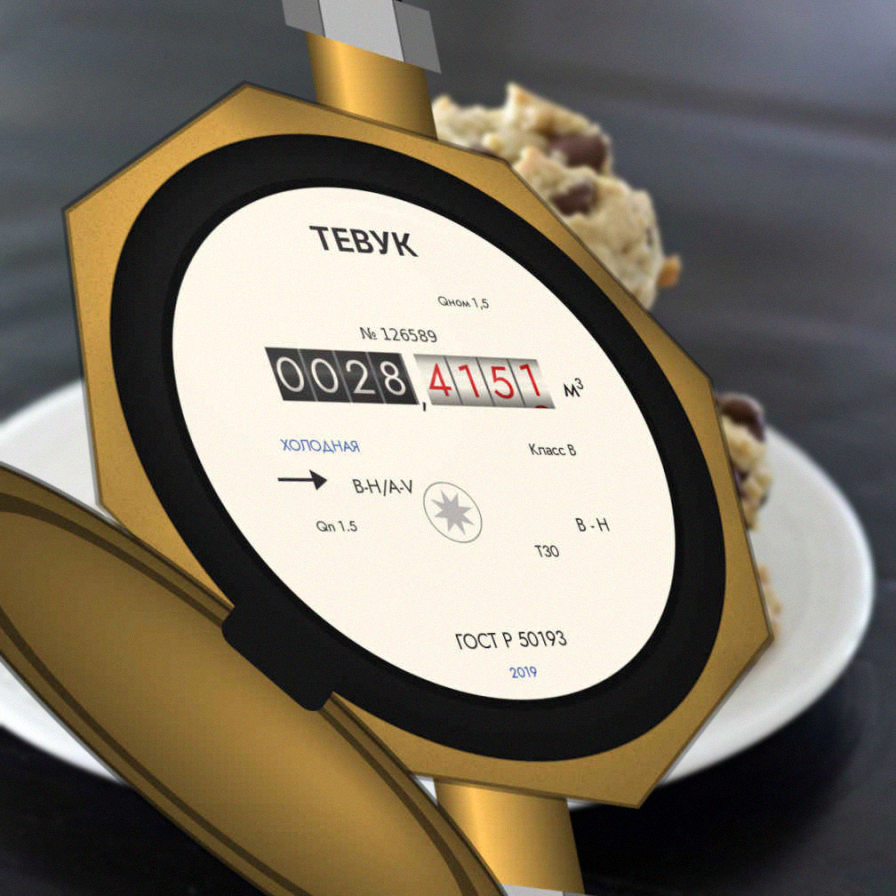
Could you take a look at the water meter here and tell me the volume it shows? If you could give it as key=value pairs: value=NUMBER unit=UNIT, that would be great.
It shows value=28.4151 unit=m³
